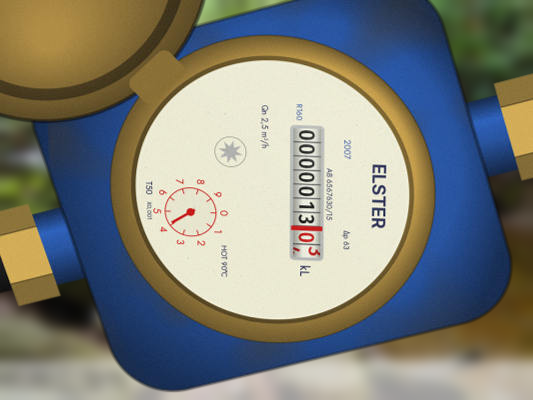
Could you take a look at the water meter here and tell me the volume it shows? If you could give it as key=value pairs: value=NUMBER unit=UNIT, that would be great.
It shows value=13.034 unit=kL
